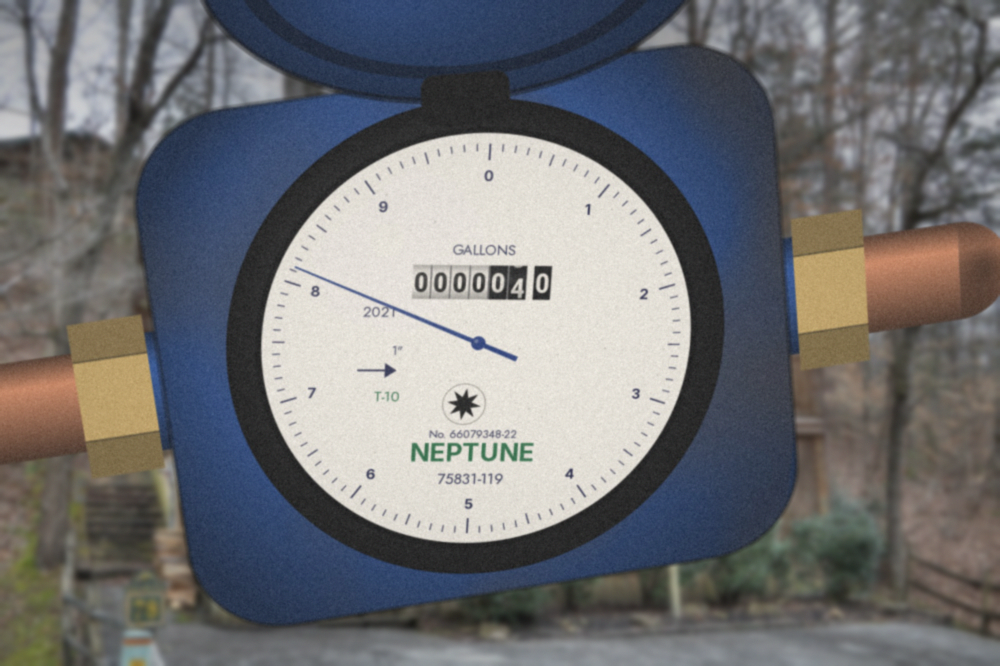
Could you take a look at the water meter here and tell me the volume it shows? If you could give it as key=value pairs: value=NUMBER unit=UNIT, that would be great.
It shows value=38.1 unit=gal
